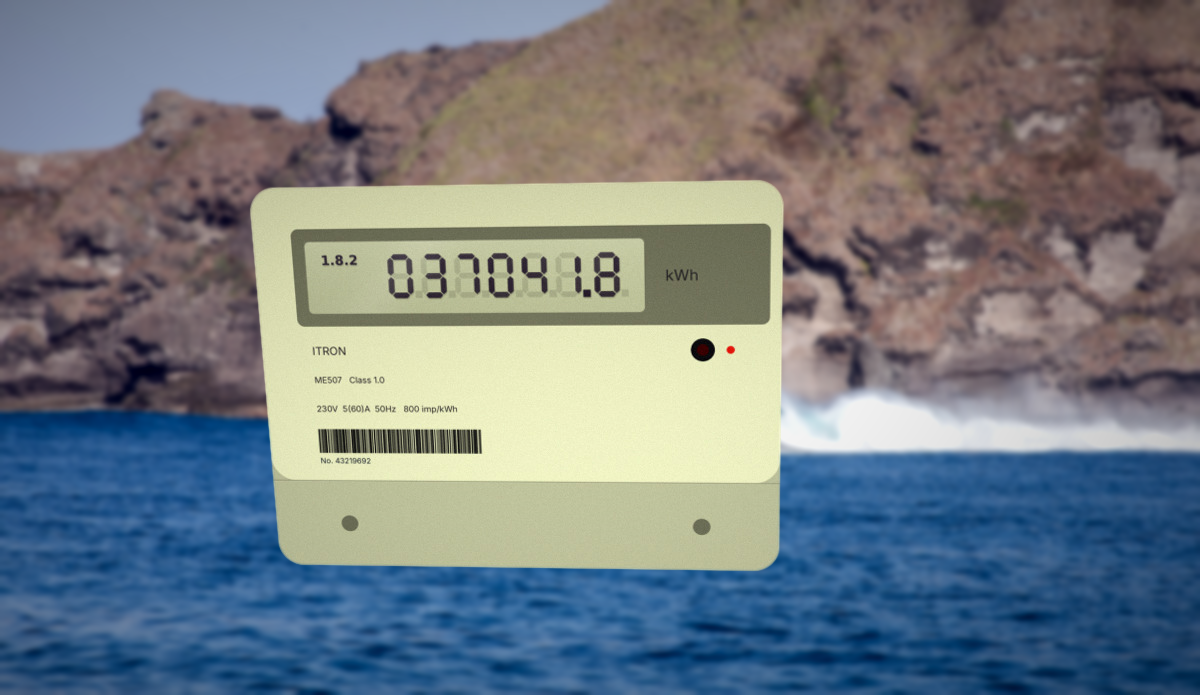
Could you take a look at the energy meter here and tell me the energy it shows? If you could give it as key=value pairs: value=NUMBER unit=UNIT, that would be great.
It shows value=37041.8 unit=kWh
